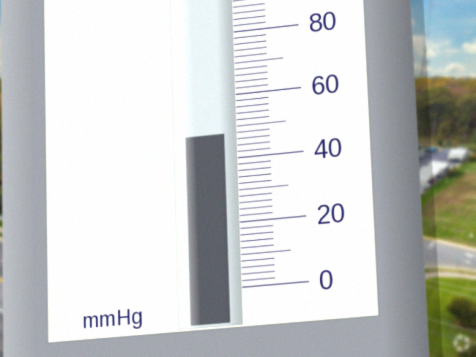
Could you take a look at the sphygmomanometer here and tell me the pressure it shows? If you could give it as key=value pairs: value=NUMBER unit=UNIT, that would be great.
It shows value=48 unit=mmHg
